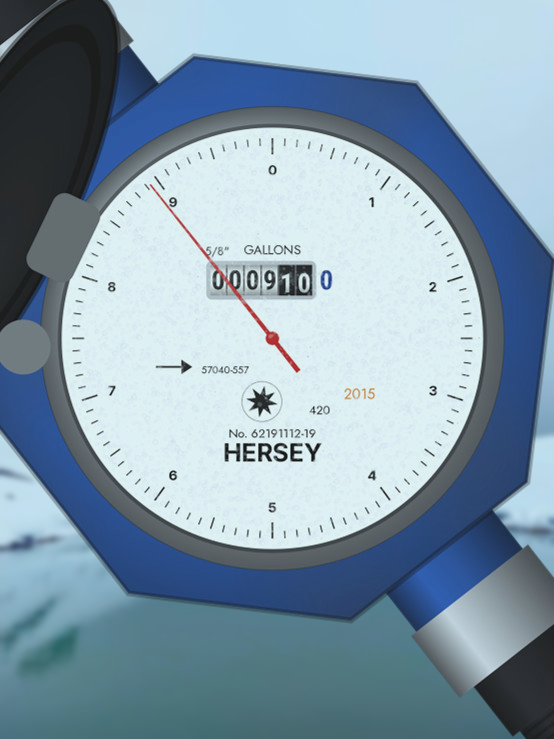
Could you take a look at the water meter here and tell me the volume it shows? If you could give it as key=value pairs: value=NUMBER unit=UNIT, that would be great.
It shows value=9098.9 unit=gal
